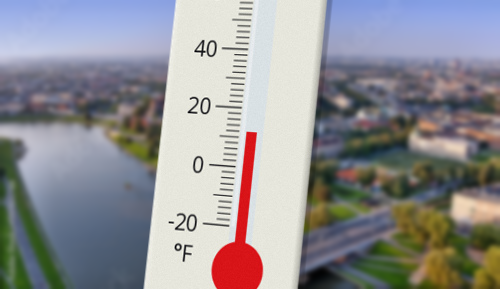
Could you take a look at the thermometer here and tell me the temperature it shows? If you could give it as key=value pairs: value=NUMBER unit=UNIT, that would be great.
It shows value=12 unit=°F
